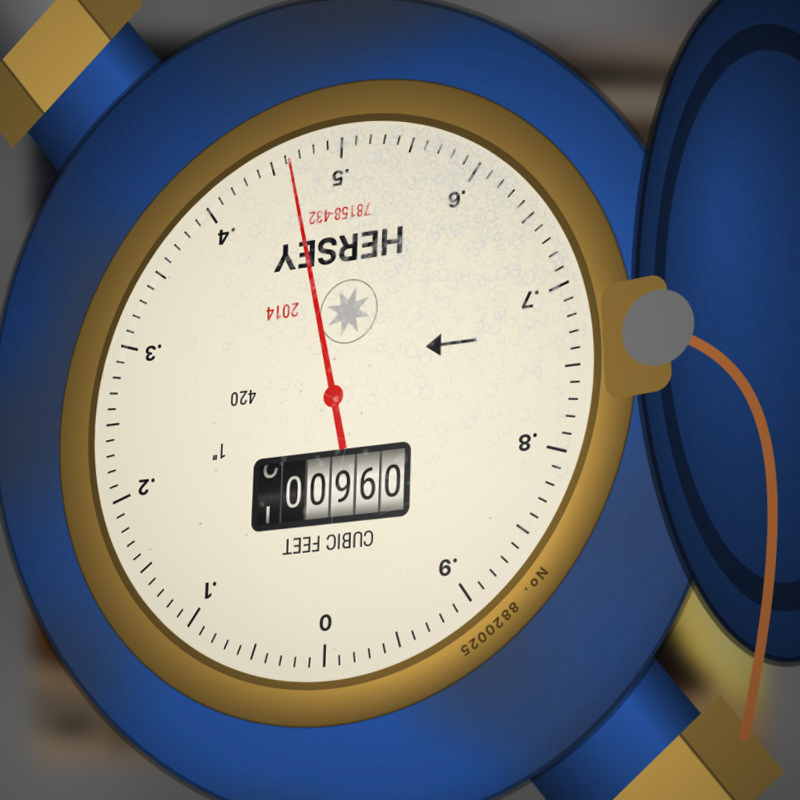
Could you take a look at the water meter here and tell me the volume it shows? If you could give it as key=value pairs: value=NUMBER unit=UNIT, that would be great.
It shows value=96001.46 unit=ft³
